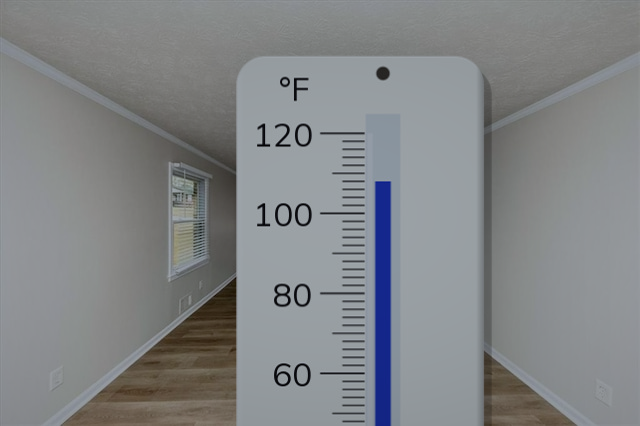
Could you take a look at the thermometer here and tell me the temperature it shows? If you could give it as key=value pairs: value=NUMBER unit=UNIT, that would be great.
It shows value=108 unit=°F
